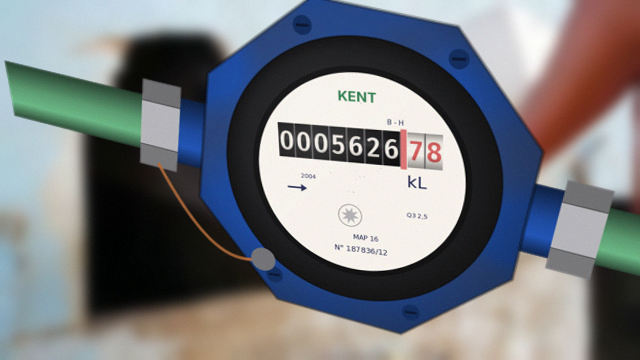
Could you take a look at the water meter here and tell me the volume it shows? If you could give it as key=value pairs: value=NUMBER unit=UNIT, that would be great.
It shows value=5626.78 unit=kL
